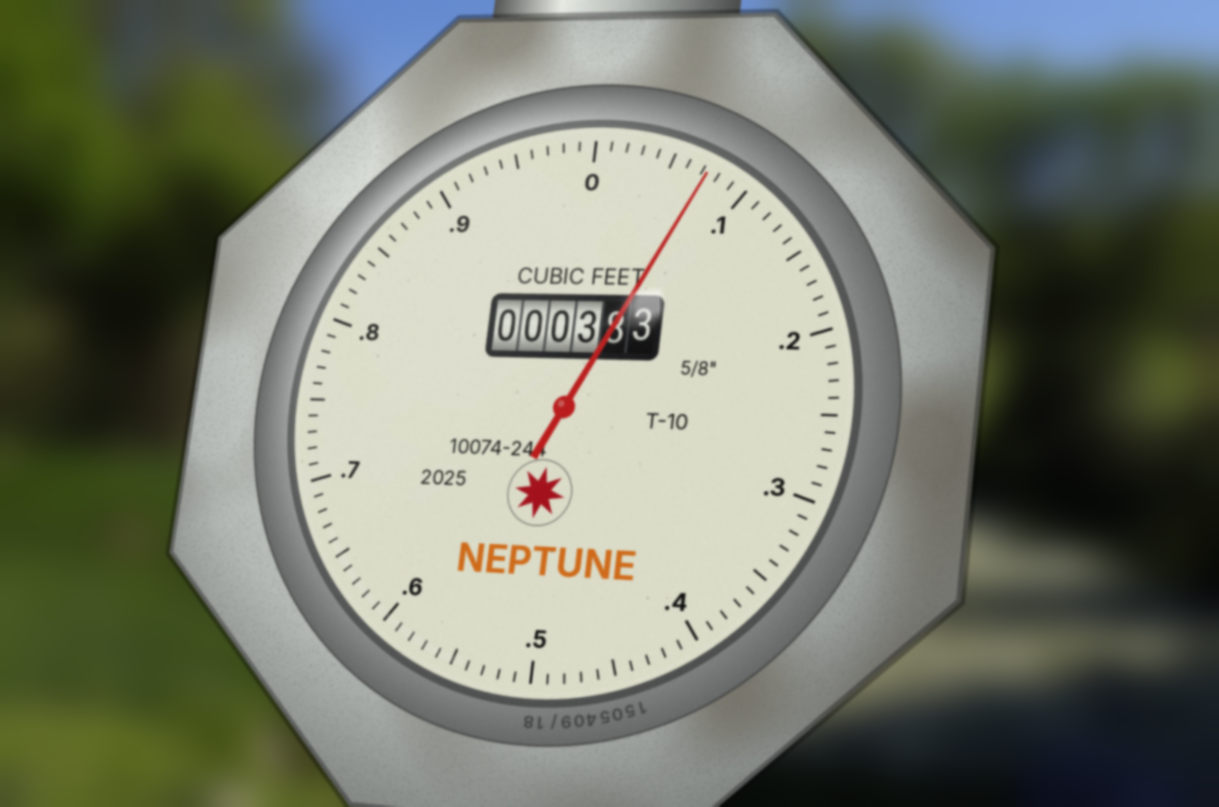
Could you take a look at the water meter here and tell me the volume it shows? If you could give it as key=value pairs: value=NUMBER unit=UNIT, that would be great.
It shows value=383.07 unit=ft³
